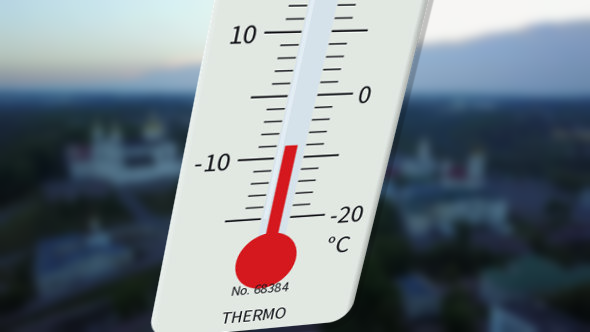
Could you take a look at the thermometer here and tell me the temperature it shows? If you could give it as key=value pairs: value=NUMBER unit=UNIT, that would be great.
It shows value=-8 unit=°C
